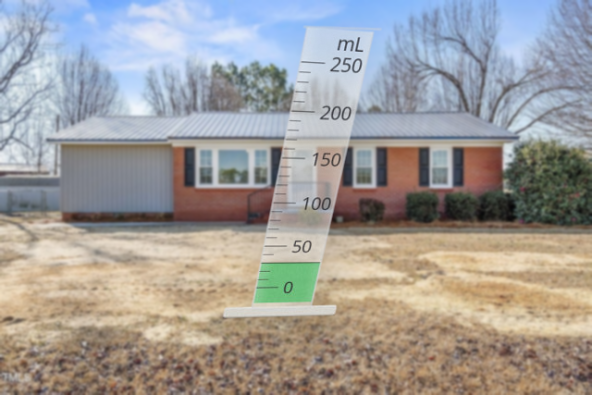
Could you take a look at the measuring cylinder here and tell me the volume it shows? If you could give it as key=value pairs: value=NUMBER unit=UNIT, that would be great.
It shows value=30 unit=mL
